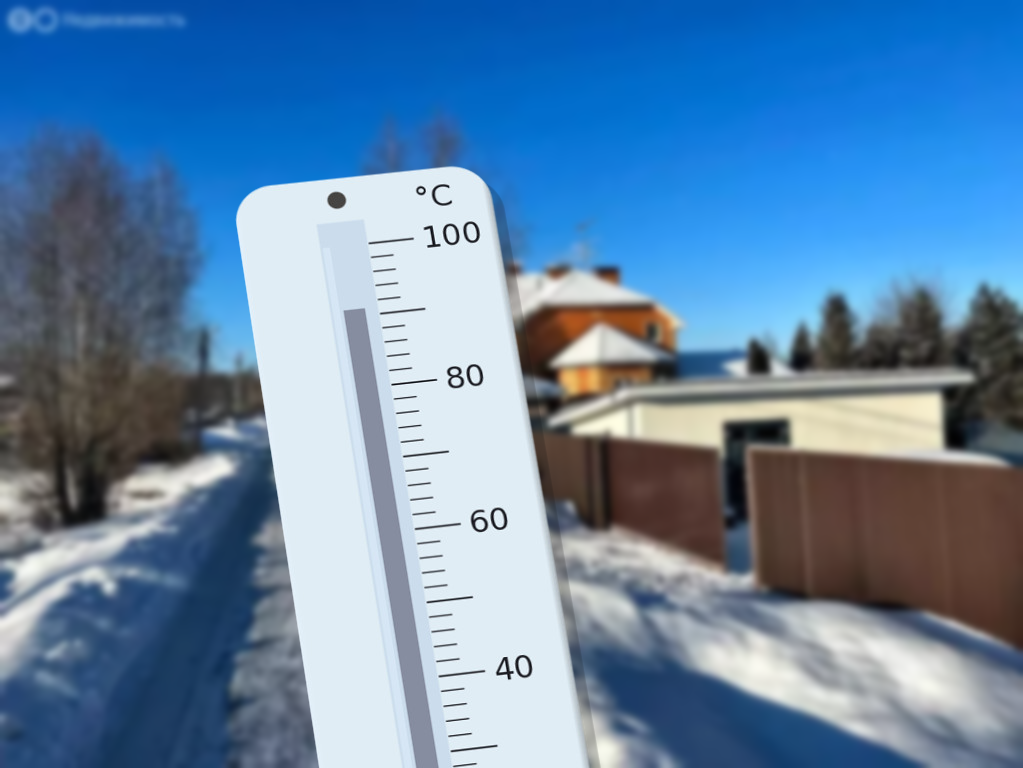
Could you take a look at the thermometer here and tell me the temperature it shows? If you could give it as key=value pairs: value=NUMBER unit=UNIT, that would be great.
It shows value=91 unit=°C
